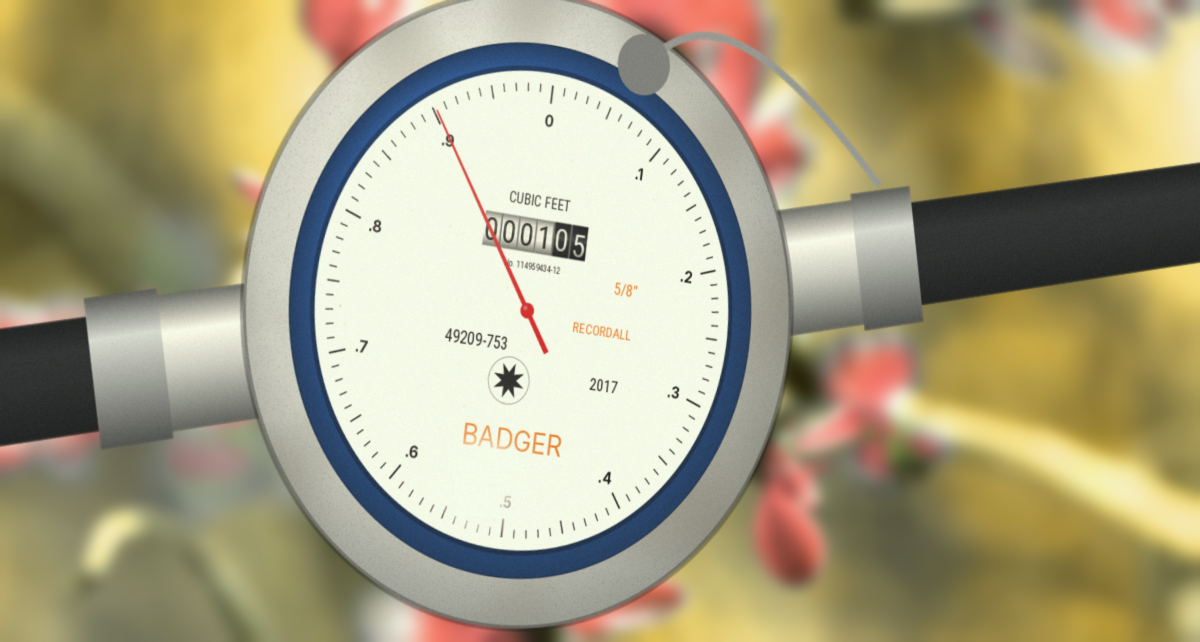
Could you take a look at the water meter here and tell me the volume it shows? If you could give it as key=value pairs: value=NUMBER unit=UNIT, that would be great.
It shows value=104.90 unit=ft³
